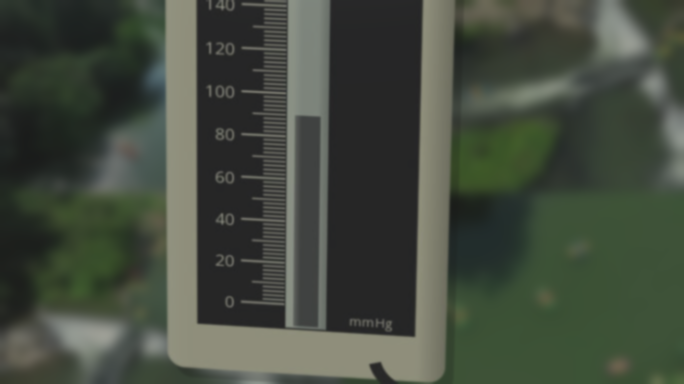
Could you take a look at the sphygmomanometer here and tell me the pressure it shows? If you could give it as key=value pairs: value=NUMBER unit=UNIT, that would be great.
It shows value=90 unit=mmHg
